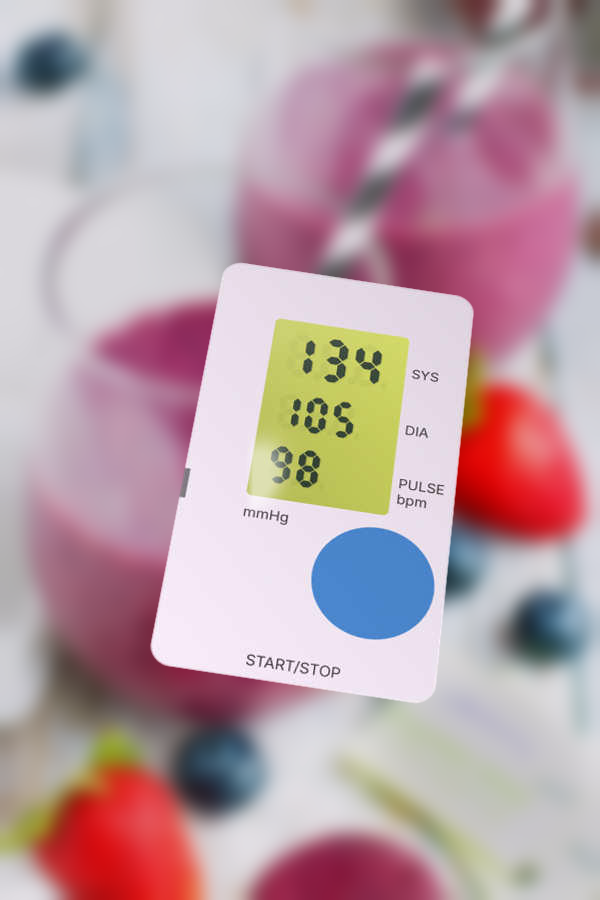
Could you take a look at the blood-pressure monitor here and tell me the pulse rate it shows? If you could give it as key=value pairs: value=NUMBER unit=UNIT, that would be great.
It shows value=98 unit=bpm
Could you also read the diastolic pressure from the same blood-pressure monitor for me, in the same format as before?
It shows value=105 unit=mmHg
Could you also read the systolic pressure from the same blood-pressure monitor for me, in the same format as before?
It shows value=134 unit=mmHg
